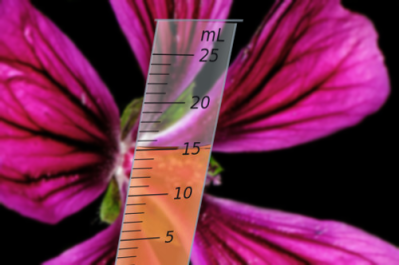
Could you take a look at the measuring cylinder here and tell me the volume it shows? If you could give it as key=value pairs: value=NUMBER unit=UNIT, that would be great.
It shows value=15 unit=mL
